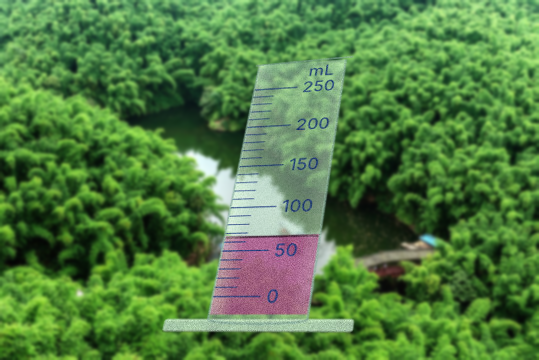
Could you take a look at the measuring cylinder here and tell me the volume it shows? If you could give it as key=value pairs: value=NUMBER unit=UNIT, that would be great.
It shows value=65 unit=mL
